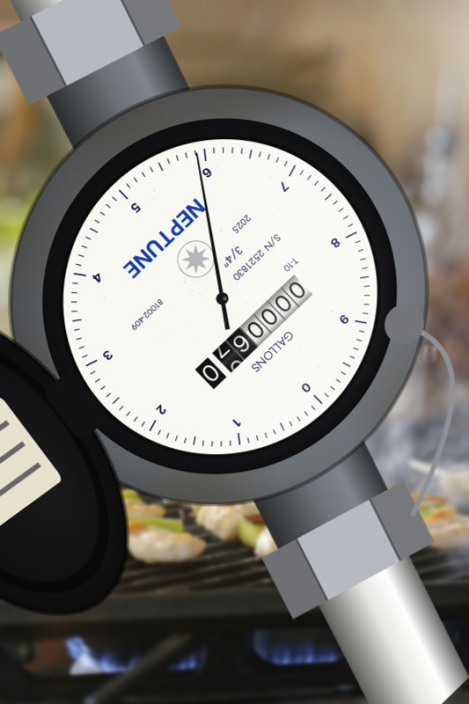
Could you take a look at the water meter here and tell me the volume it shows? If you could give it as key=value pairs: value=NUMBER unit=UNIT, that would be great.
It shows value=665.9 unit=gal
